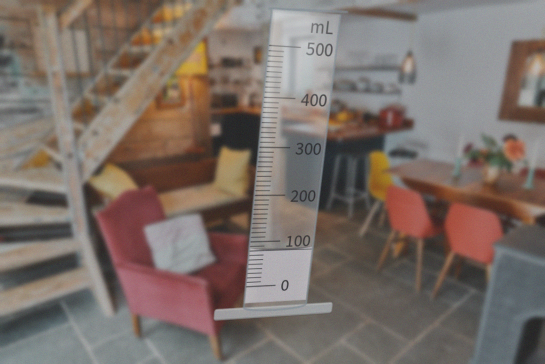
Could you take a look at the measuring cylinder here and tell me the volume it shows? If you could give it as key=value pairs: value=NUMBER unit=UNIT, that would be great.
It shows value=80 unit=mL
